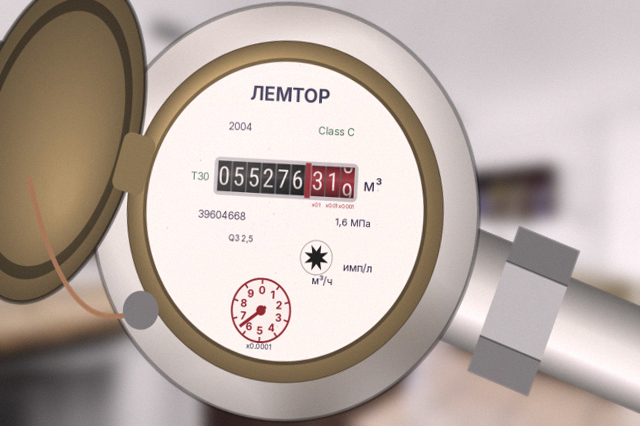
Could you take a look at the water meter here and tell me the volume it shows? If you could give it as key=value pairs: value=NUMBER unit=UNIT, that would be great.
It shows value=55276.3186 unit=m³
